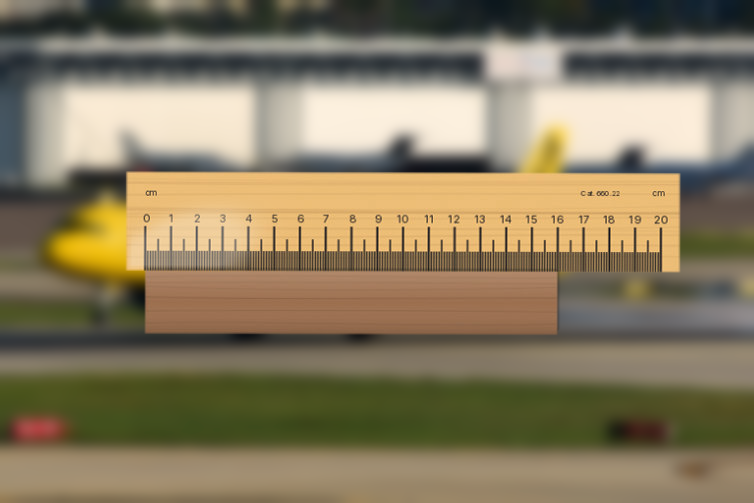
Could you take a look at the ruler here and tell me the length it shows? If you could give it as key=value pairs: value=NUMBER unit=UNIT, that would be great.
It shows value=16 unit=cm
